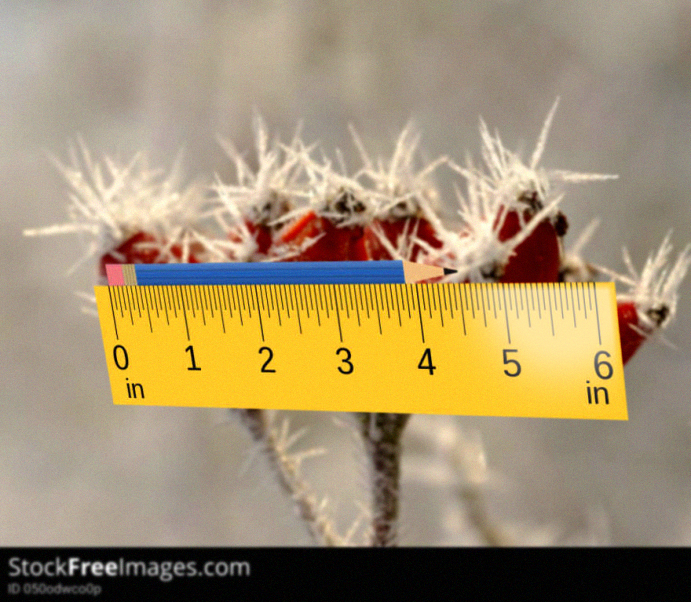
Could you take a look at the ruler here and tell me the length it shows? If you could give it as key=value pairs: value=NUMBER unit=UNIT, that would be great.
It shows value=4.5 unit=in
